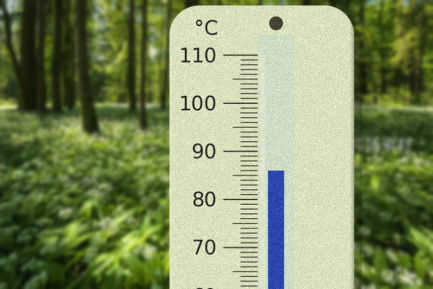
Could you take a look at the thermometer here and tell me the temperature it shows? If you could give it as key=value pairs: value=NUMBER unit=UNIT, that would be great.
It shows value=86 unit=°C
